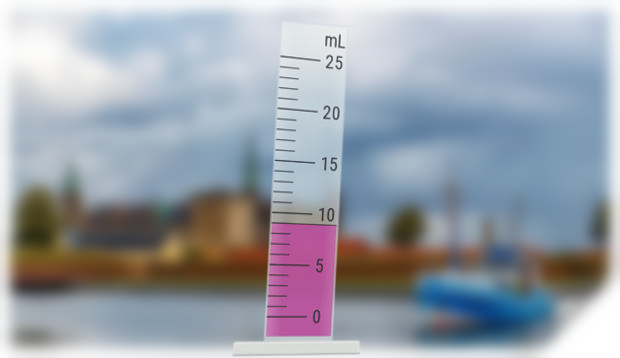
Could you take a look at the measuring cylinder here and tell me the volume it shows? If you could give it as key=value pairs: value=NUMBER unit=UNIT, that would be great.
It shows value=9 unit=mL
